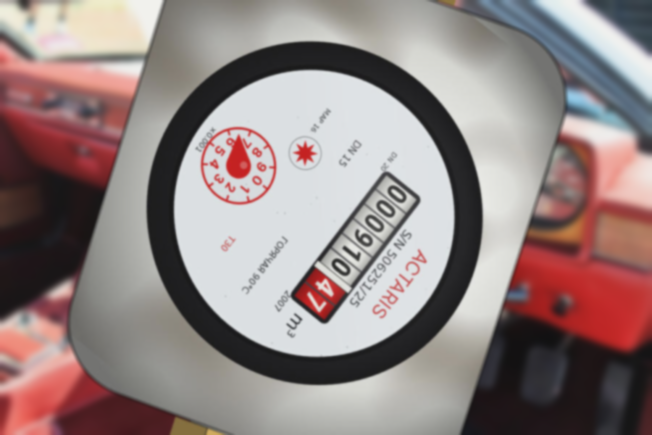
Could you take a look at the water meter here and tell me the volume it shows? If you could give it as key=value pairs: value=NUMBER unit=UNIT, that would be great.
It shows value=910.476 unit=m³
